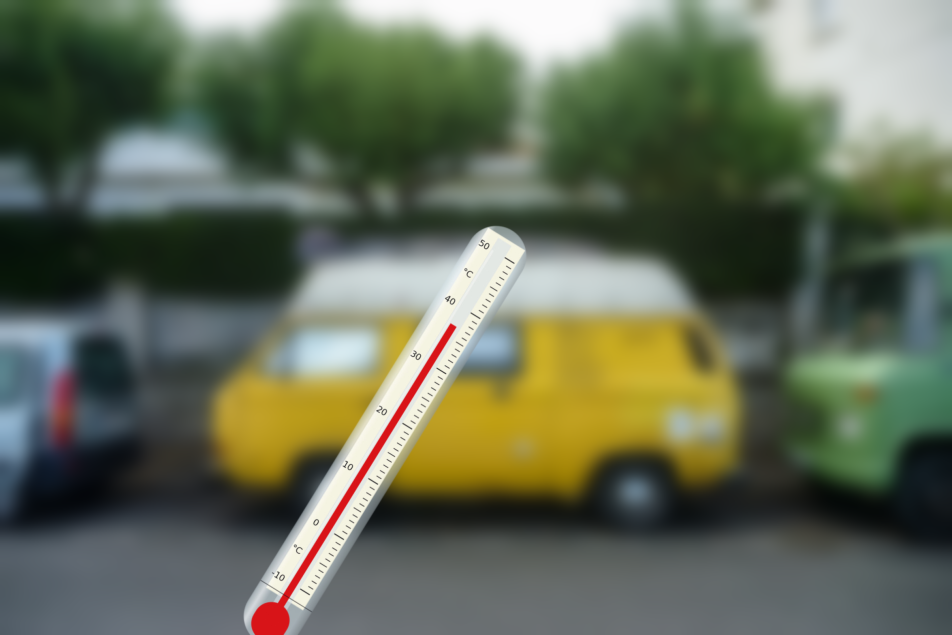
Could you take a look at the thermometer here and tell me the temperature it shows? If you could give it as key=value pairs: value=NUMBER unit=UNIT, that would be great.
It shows value=37 unit=°C
